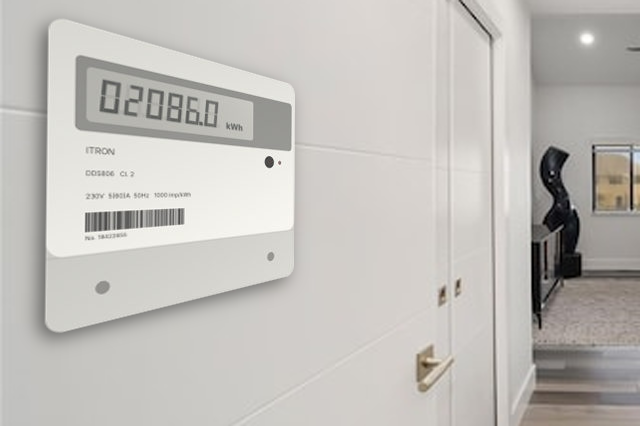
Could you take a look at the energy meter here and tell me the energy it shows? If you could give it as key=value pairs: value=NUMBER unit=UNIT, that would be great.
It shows value=2086.0 unit=kWh
